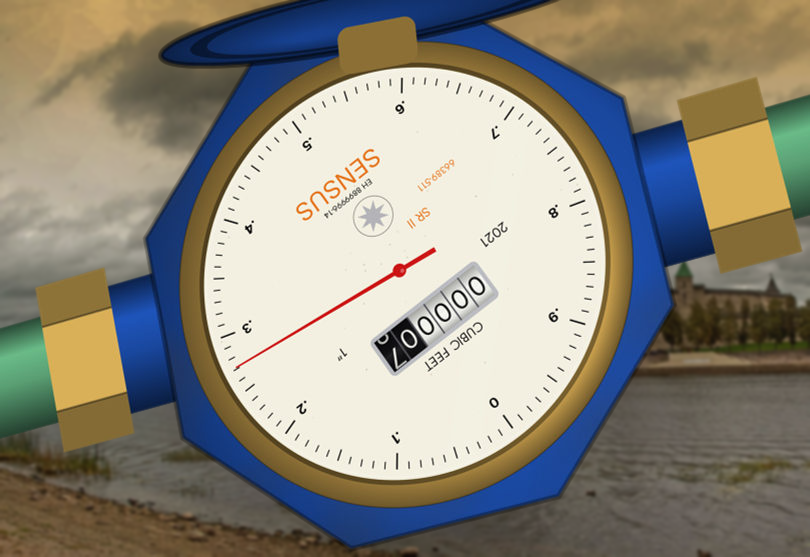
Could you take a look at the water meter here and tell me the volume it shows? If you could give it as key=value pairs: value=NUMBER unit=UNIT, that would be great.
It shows value=7.27 unit=ft³
